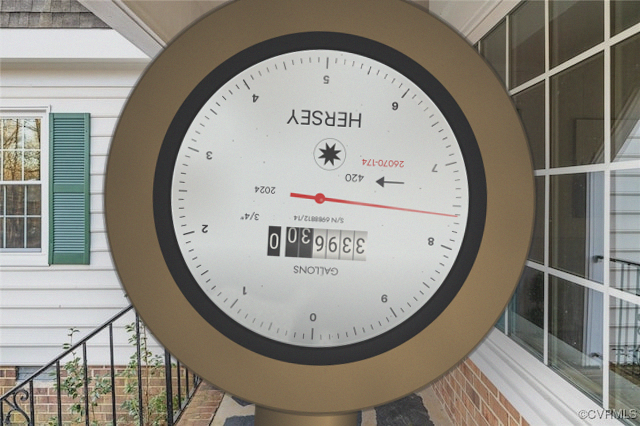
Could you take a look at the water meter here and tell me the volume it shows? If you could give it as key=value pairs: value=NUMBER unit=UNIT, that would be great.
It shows value=3396297.6 unit=gal
